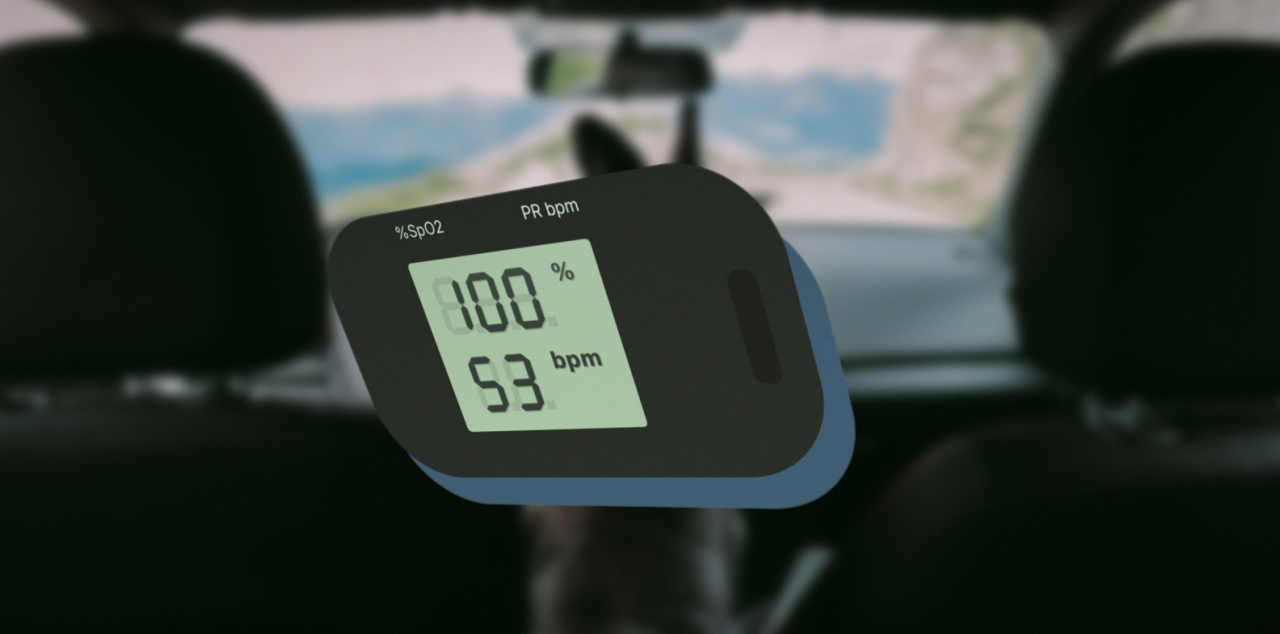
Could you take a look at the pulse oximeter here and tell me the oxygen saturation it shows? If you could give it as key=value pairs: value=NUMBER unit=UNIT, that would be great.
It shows value=100 unit=%
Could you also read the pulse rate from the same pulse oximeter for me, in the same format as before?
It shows value=53 unit=bpm
